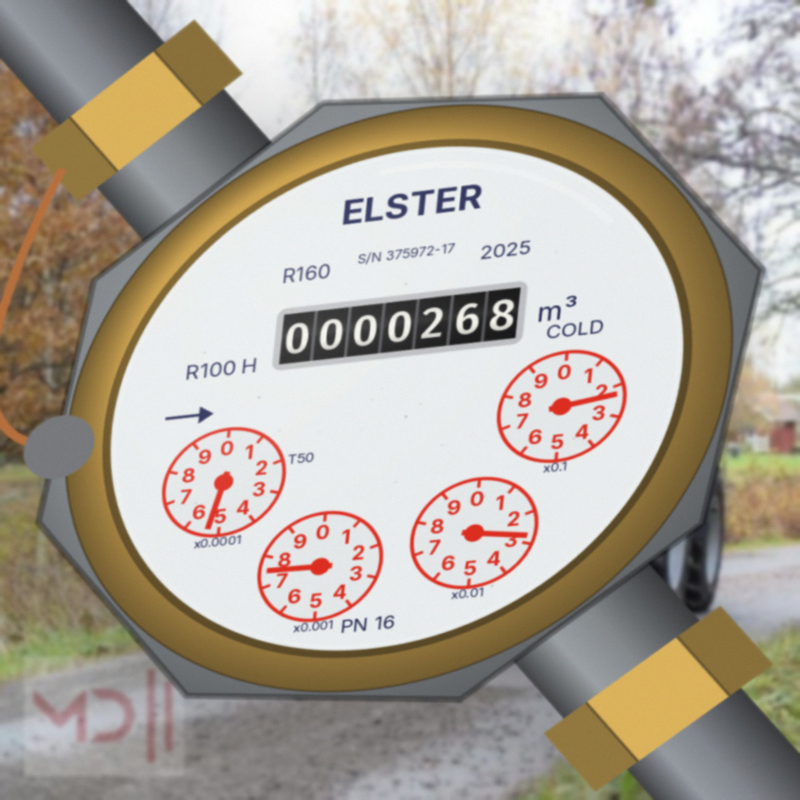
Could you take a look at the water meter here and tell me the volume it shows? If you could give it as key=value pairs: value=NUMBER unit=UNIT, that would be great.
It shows value=268.2275 unit=m³
